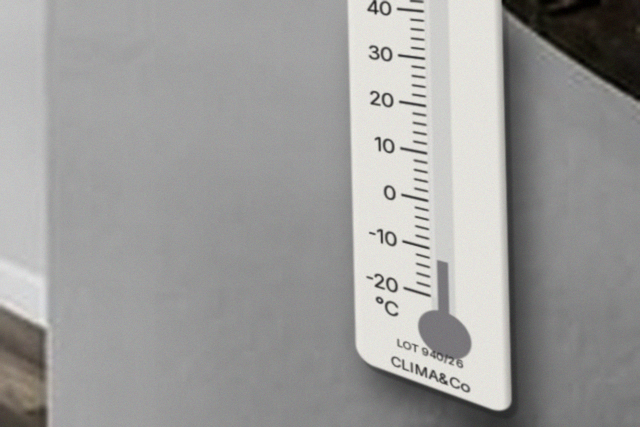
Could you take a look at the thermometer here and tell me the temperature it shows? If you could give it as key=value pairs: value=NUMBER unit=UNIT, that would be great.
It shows value=-12 unit=°C
